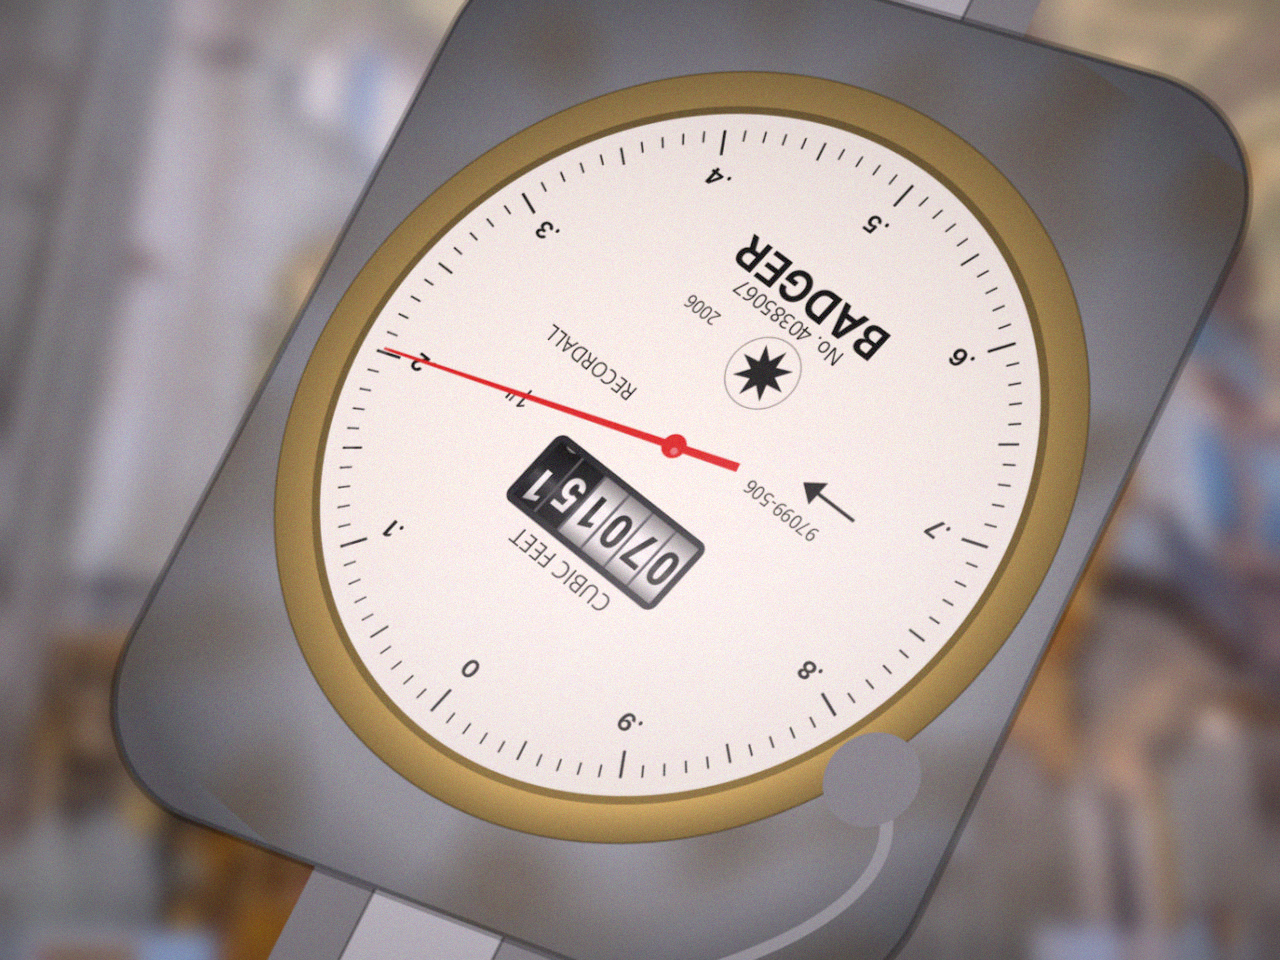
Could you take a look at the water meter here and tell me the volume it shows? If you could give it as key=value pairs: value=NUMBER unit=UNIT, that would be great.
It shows value=70151.20 unit=ft³
